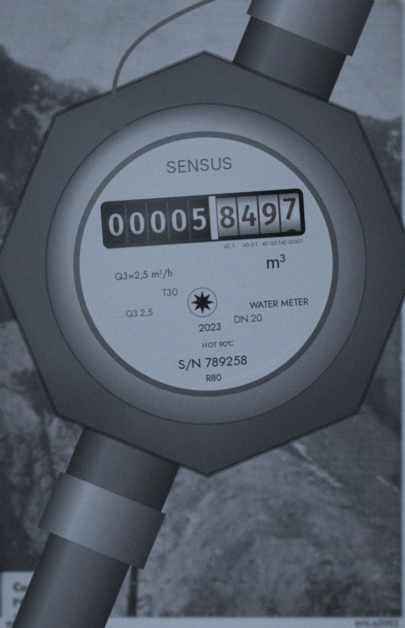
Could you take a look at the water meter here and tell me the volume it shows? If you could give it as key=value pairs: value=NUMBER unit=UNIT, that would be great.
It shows value=5.8497 unit=m³
